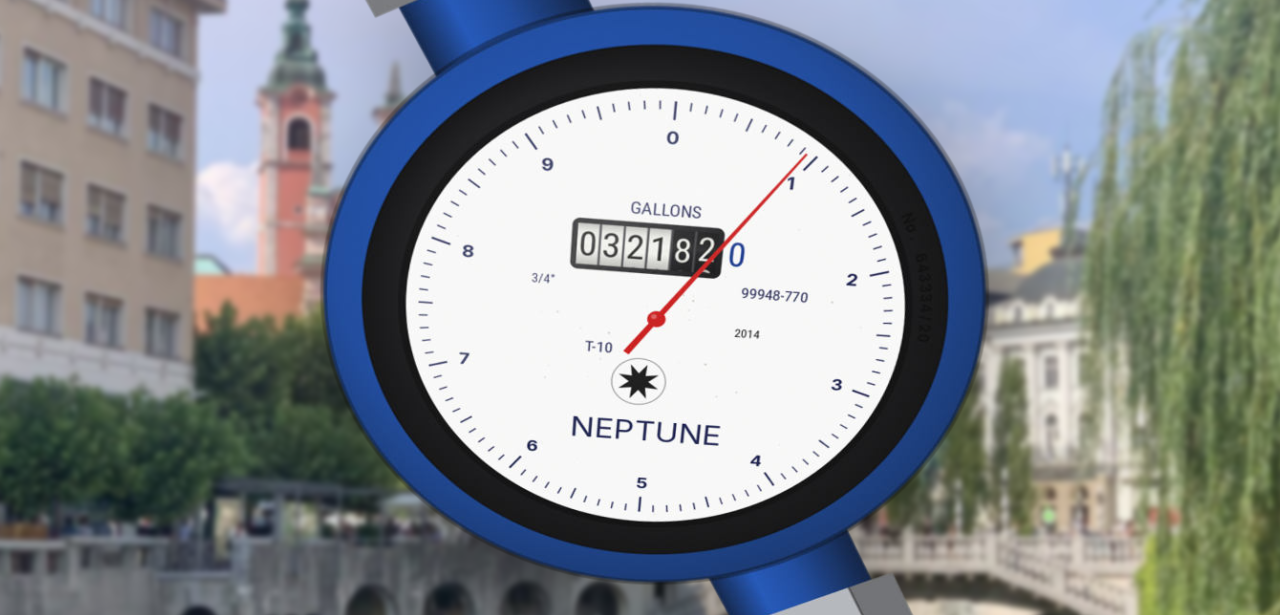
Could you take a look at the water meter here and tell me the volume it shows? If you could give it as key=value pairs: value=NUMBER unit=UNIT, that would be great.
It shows value=321820.9 unit=gal
